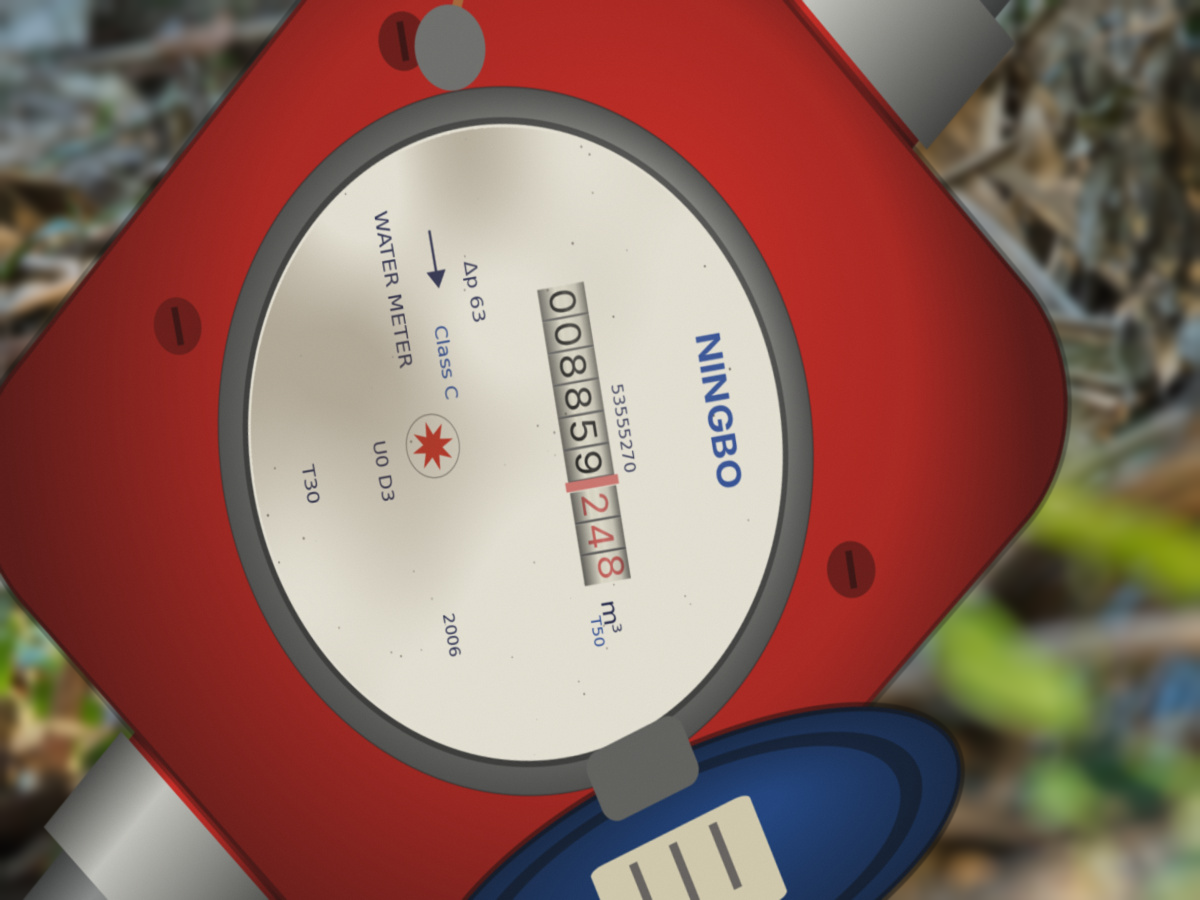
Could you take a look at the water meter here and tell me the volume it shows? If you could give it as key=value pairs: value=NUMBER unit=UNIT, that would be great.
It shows value=8859.248 unit=m³
